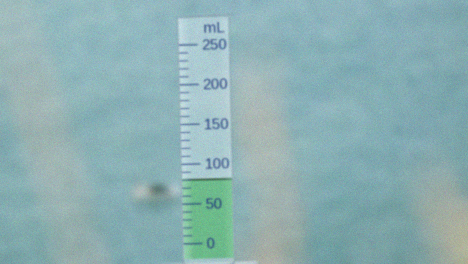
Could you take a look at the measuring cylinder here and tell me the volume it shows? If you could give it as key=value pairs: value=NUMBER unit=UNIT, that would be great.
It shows value=80 unit=mL
